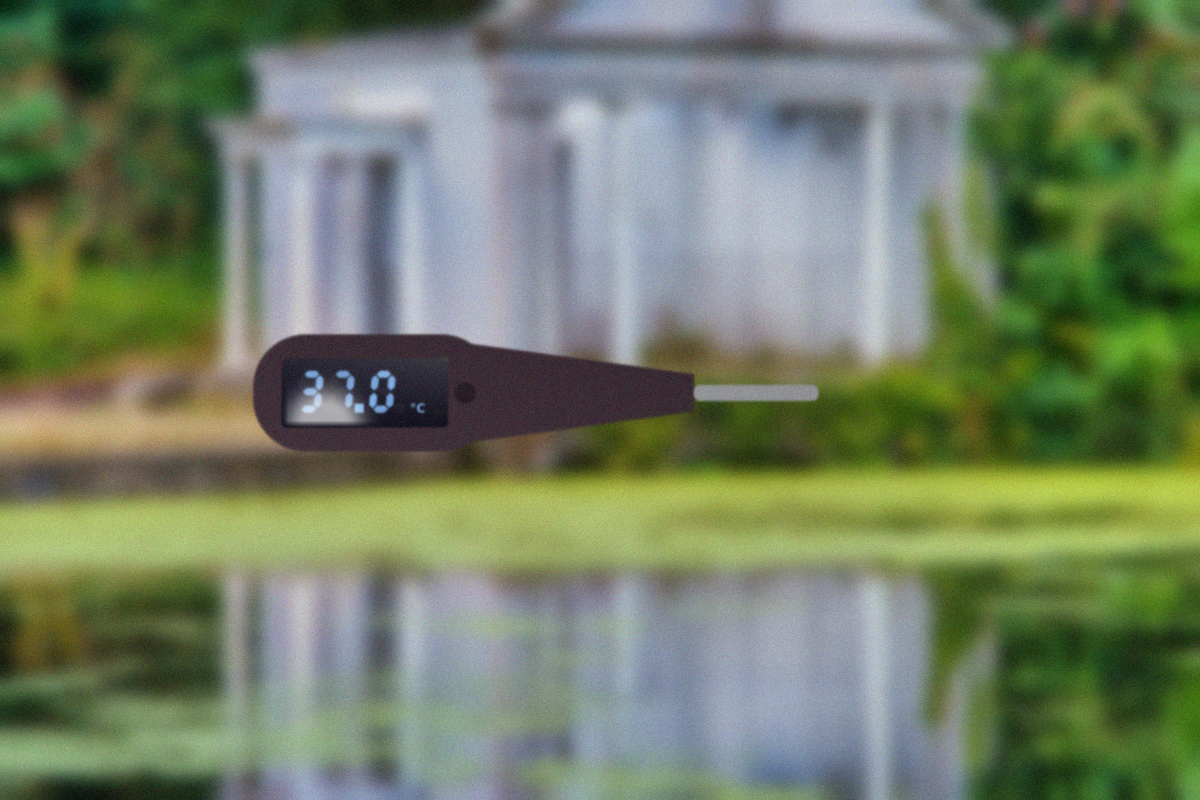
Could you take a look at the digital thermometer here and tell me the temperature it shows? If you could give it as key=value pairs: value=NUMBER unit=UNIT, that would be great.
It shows value=37.0 unit=°C
